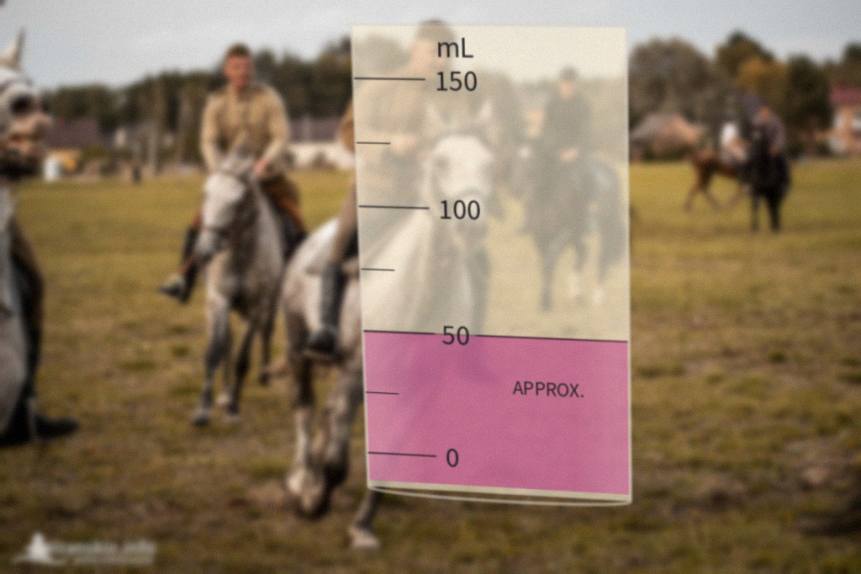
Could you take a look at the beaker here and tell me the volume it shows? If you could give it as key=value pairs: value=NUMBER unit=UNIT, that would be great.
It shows value=50 unit=mL
